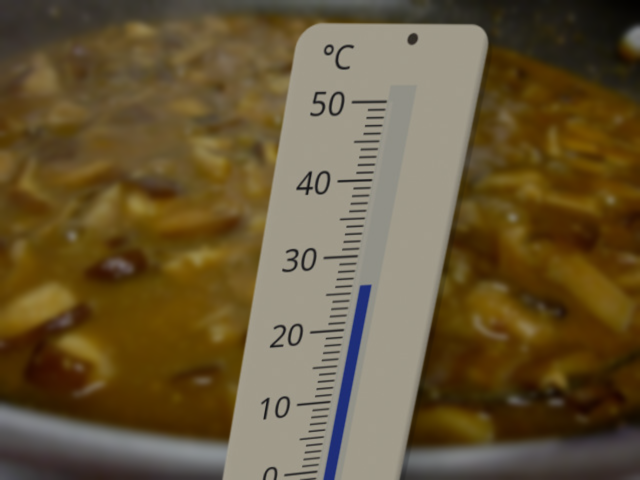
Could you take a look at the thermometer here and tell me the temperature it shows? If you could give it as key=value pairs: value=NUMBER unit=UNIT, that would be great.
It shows value=26 unit=°C
